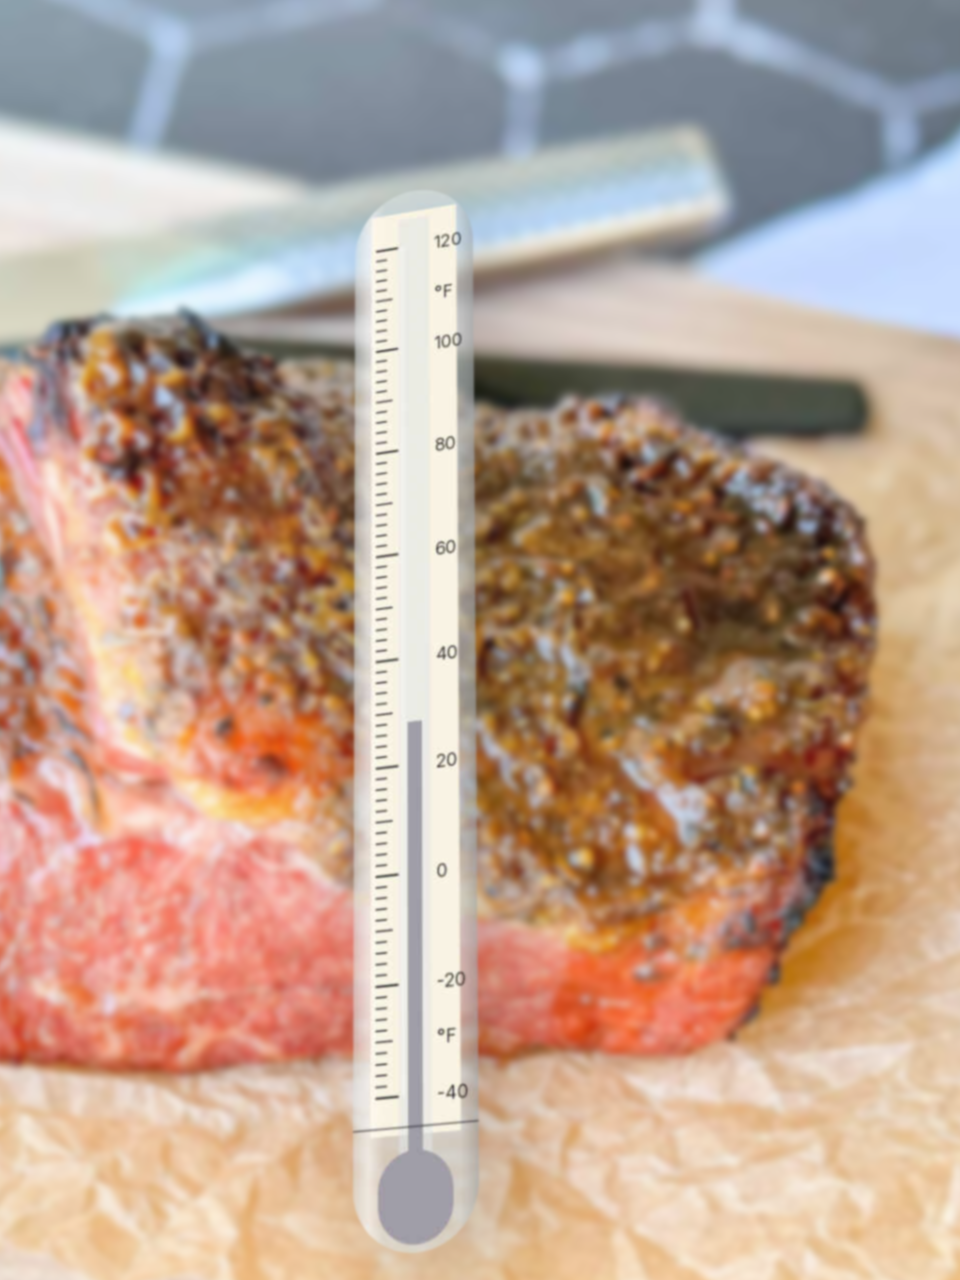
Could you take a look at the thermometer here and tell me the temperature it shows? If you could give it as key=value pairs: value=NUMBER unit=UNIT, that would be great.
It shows value=28 unit=°F
